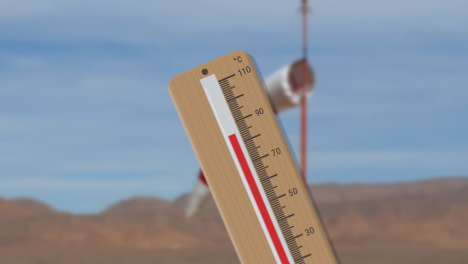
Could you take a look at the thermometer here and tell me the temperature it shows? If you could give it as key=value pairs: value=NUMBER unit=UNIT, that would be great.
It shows value=85 unit=°C
